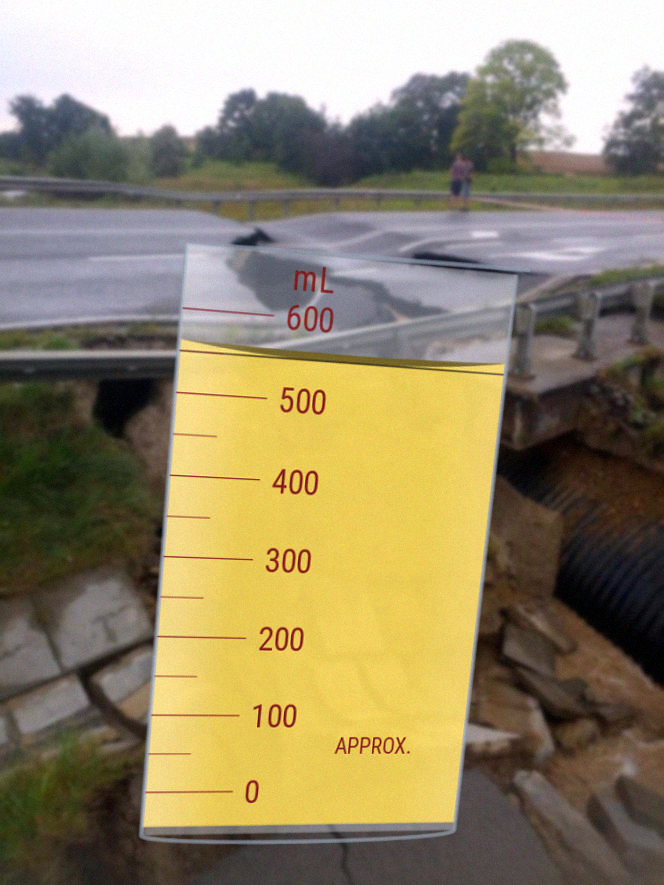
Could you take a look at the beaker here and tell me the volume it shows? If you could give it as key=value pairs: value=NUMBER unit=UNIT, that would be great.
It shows value=550 unit=mL
